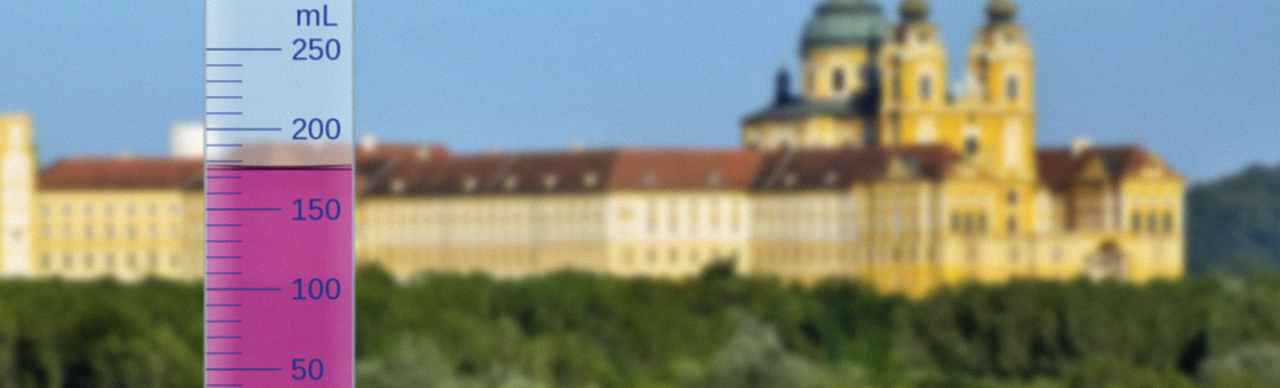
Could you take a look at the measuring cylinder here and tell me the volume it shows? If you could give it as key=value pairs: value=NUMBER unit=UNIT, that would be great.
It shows value=175 unit=mL
